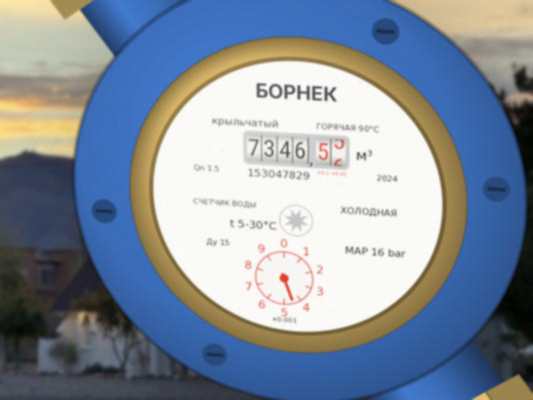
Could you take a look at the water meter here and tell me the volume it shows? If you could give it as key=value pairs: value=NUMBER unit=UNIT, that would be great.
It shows value=7346.554 unit=m³
